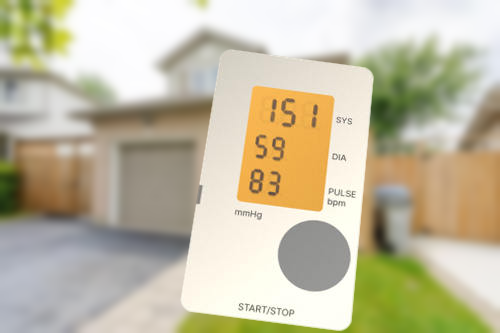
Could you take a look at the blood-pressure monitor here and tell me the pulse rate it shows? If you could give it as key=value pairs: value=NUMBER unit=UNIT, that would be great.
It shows value=83 unit=bpm
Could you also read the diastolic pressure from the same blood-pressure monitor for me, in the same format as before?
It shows value=59 unit=mmHg
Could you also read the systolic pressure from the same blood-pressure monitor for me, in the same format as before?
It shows value=151 unit=mmHg
